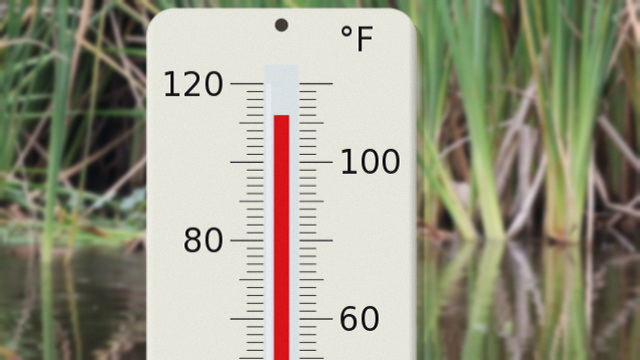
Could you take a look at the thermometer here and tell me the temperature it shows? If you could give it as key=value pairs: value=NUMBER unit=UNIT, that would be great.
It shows value=112 unit=°F
